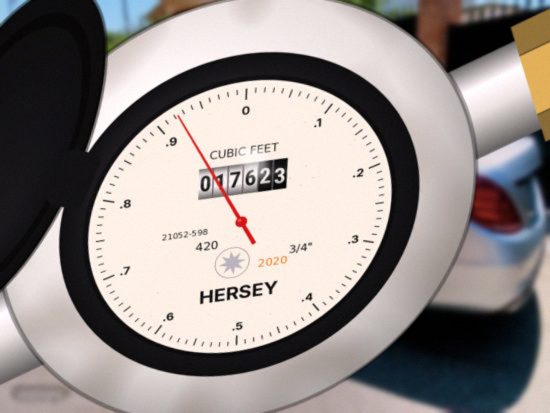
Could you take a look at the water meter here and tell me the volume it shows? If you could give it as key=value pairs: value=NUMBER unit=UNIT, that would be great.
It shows value=17622.92 unit=ft³
